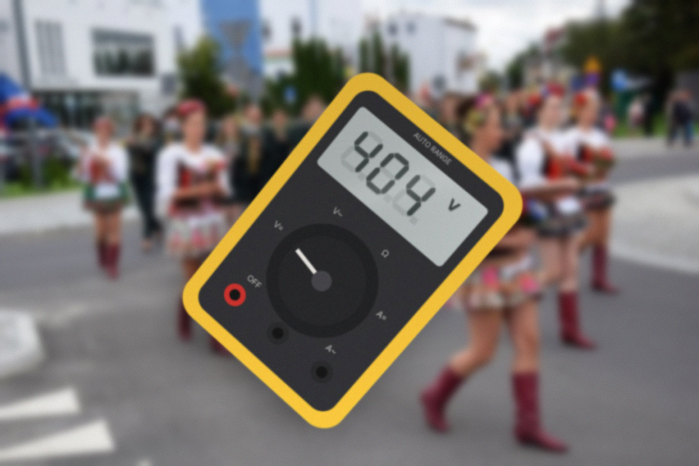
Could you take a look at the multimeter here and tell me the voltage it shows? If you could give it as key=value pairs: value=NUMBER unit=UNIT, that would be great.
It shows value=404 unit=V
